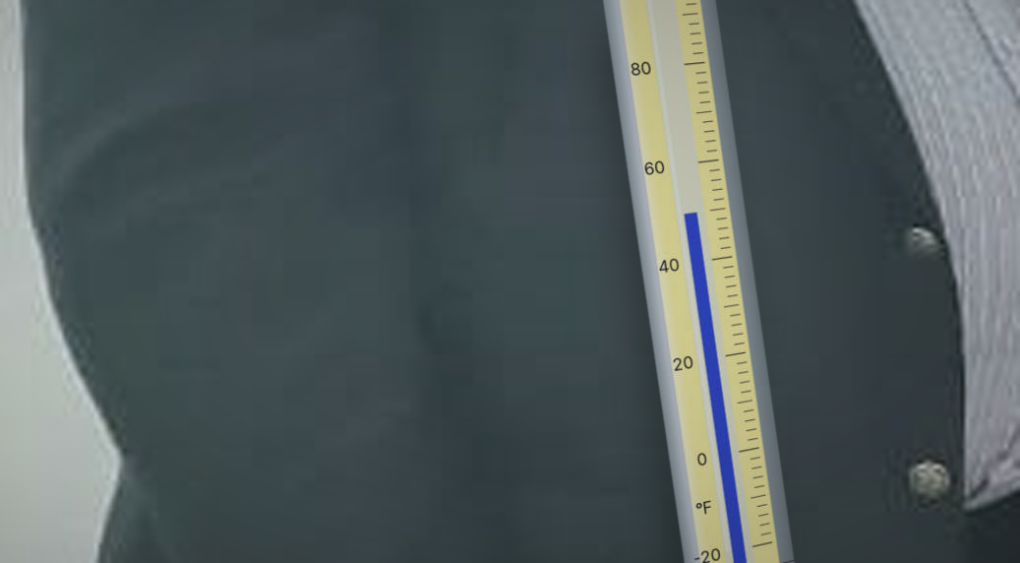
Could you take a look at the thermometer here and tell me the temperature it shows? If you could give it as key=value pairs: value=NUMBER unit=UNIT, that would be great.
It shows value=50 unit=°F
